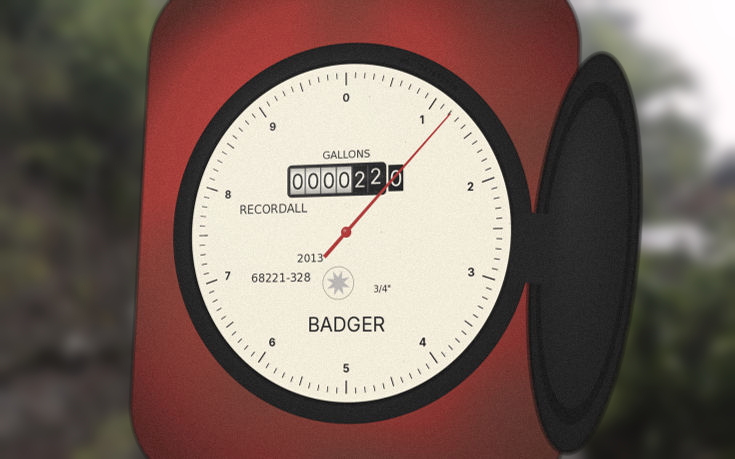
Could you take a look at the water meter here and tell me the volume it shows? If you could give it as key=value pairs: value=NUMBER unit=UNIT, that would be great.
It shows value=221.2 unit=gal
